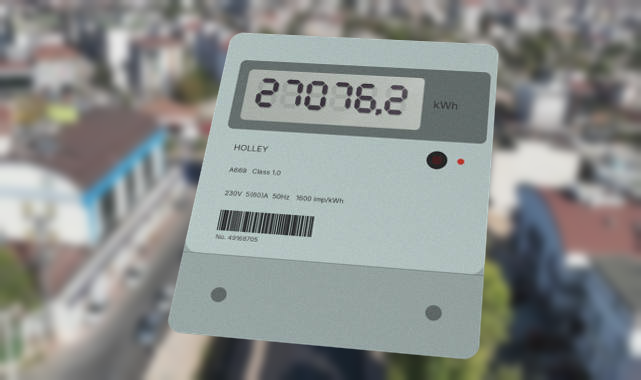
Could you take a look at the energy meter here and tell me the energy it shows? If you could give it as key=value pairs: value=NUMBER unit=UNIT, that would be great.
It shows value=27076.2 unit=kWh
